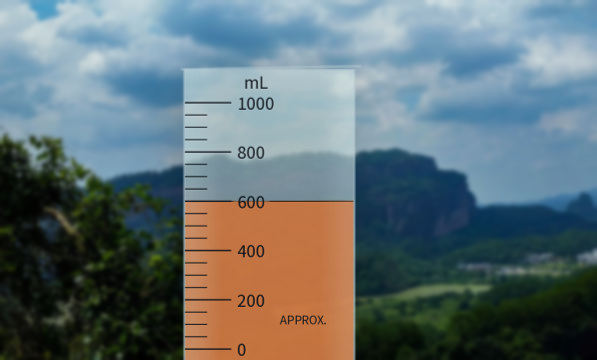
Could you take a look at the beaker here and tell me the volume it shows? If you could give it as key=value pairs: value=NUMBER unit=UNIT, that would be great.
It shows value=600 unit=mL
